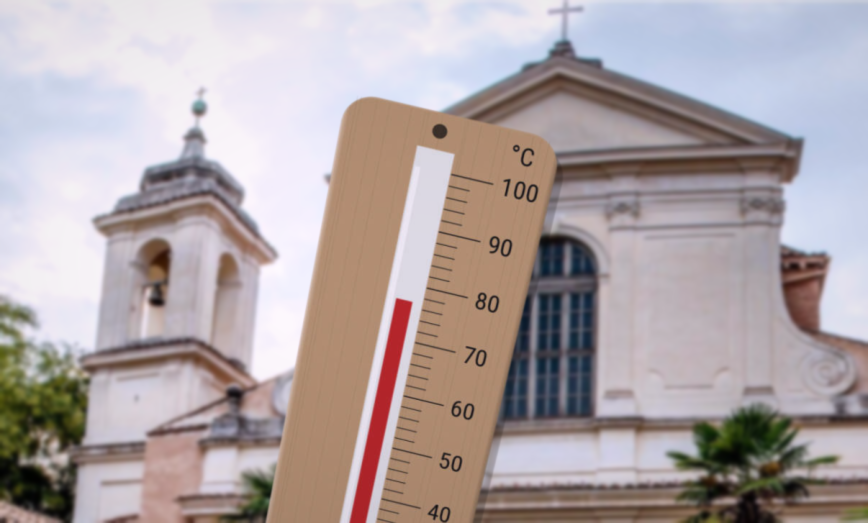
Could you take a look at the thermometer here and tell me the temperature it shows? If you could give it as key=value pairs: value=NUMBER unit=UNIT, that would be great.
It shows value=77 unit=°C
